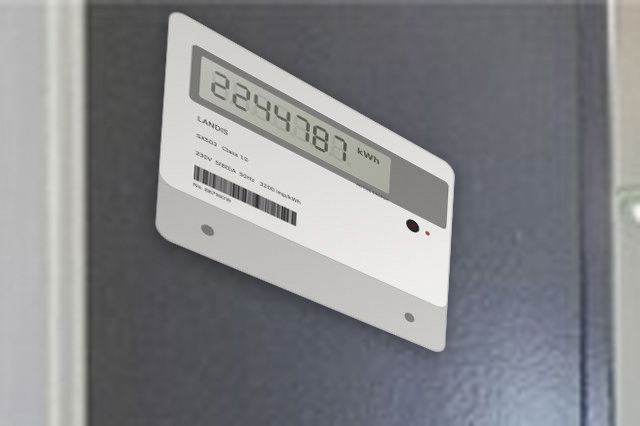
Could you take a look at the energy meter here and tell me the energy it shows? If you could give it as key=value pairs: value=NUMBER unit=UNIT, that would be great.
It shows value=2244787 unit=kWh
